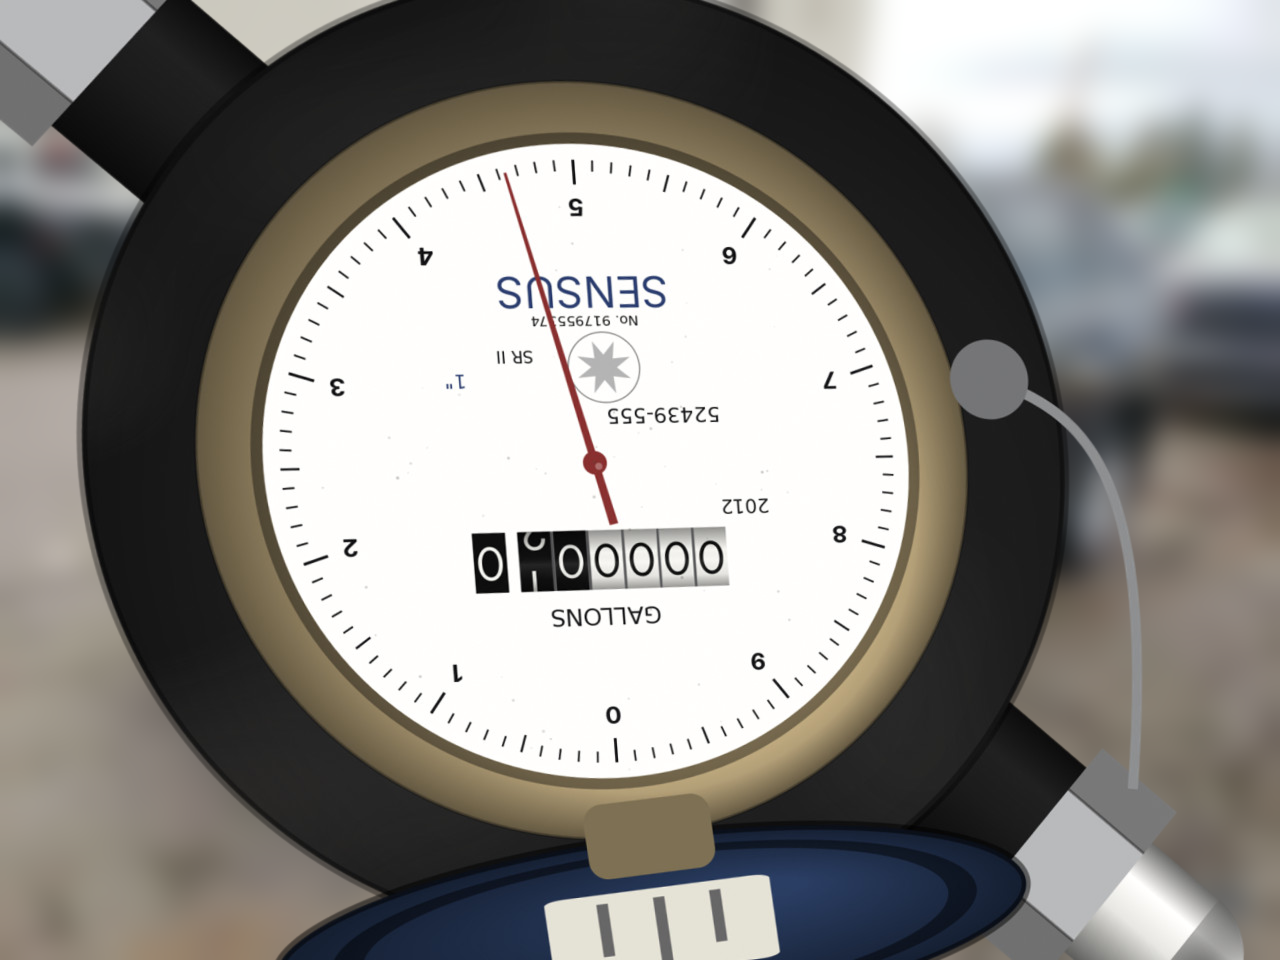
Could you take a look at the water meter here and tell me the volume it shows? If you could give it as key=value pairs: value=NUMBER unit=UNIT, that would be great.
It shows value=14.6 unit=gal
